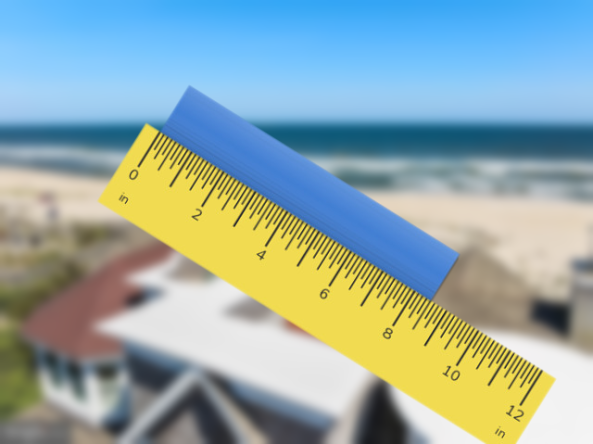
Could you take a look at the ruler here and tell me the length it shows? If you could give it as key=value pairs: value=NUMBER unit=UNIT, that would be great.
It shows value=8.5 unit=in
